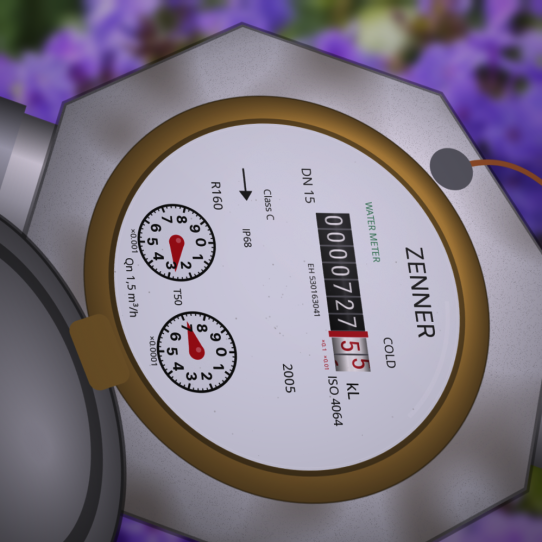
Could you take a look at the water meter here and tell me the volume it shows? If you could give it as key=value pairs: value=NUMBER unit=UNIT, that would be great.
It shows value=727.5527 unit=kL
